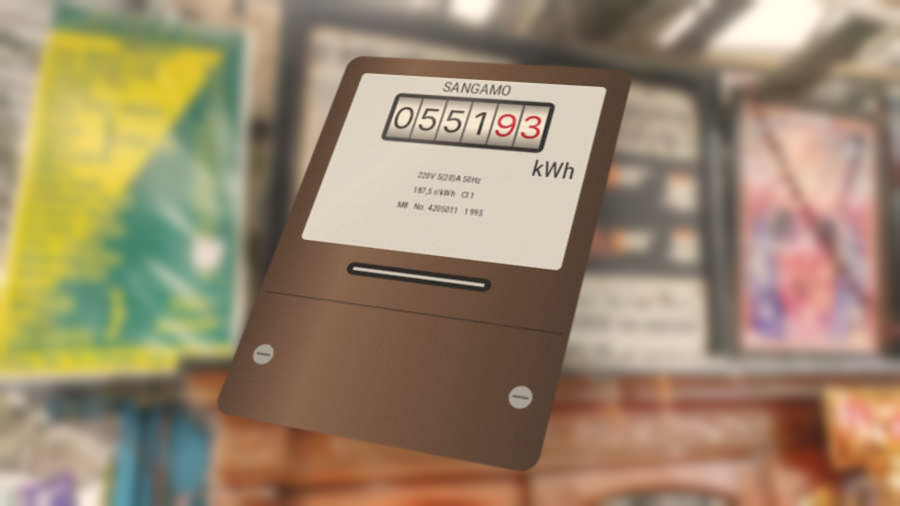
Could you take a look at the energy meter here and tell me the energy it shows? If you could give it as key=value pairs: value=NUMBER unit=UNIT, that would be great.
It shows value=551.93 unit=kWh
